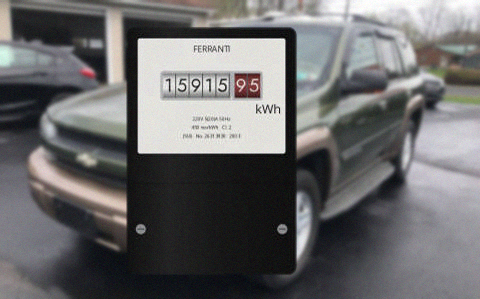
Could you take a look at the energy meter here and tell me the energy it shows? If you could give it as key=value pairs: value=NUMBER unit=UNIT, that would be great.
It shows value=15915.95 unit=kWh
